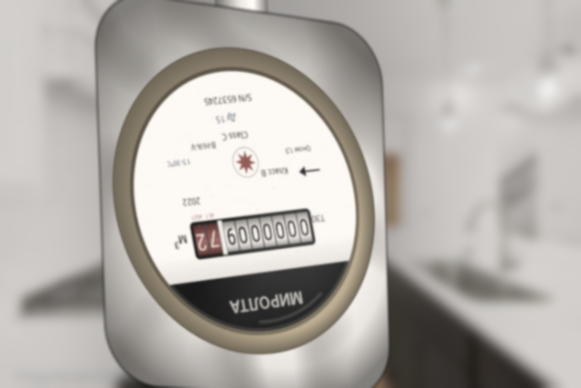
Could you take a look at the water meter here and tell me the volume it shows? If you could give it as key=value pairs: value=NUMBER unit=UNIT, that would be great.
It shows value=9.72 unit=m³
